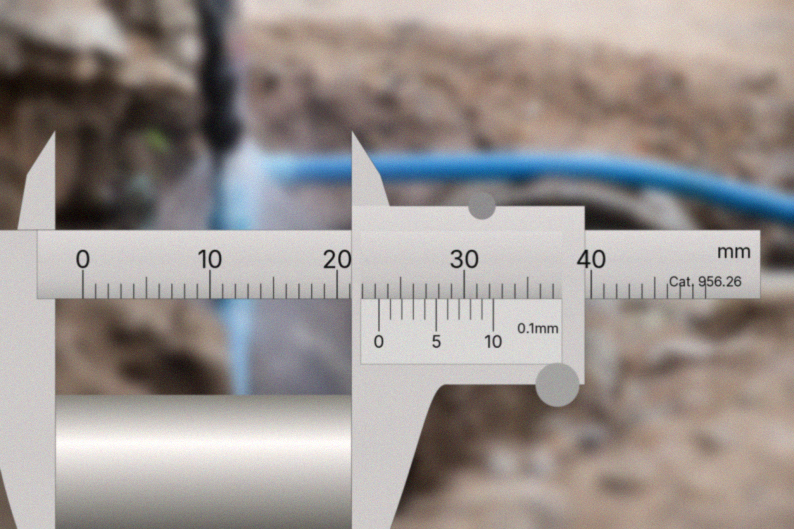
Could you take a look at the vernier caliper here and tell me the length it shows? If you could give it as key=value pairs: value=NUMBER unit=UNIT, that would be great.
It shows value=23.3 unit=mm
